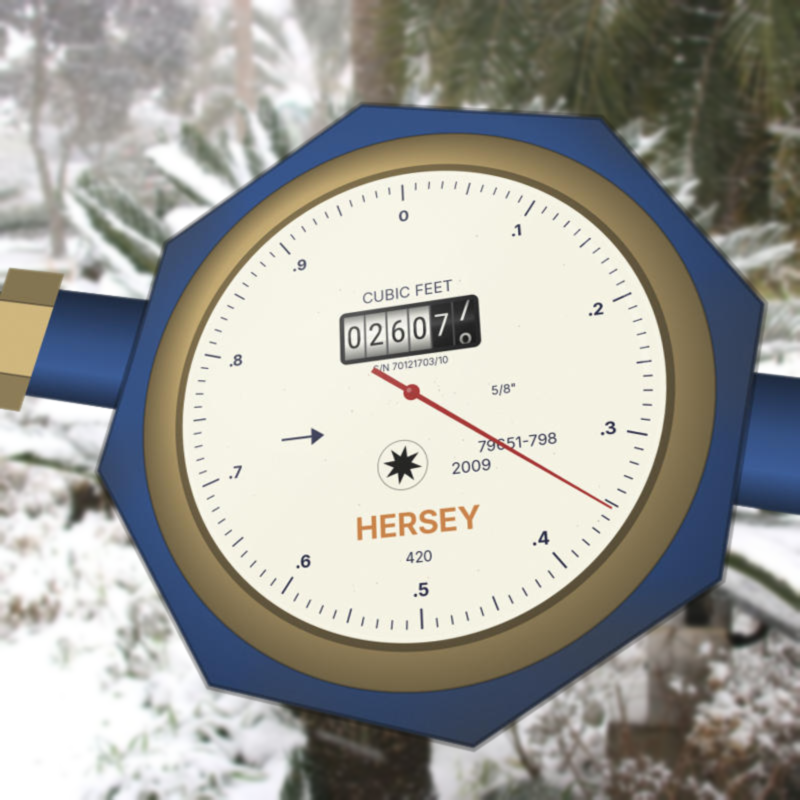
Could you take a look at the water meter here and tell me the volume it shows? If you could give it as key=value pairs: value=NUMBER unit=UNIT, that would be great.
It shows value=26077.35 unit=ft³
